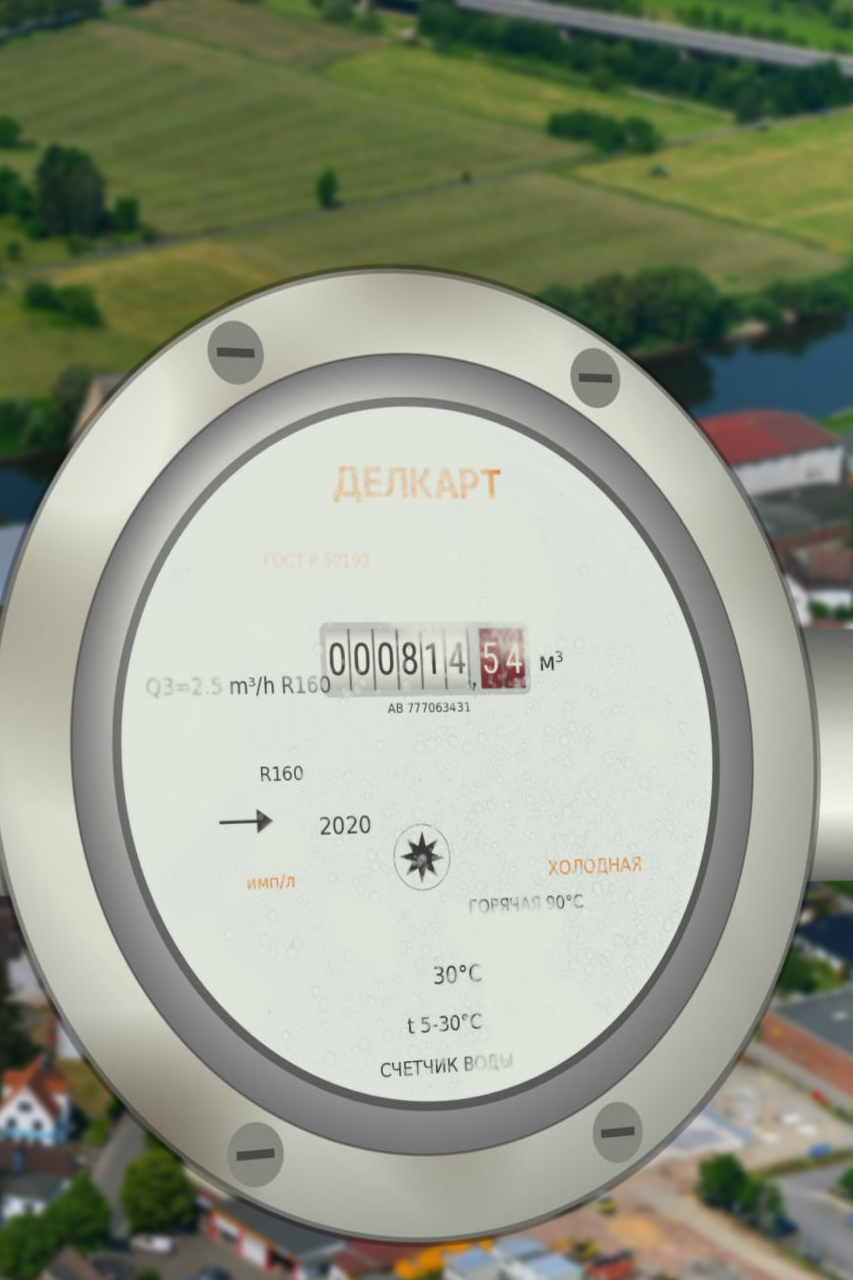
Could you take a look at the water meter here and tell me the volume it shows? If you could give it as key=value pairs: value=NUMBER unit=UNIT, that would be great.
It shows value=814.54 unit=m³
